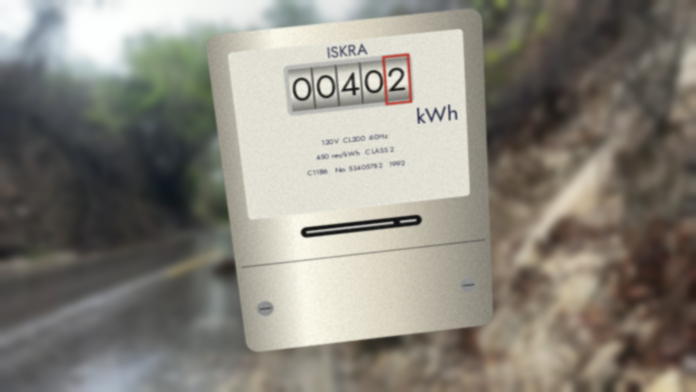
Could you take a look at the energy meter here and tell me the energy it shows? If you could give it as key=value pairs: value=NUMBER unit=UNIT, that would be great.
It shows value=40.2 unit=kWh
